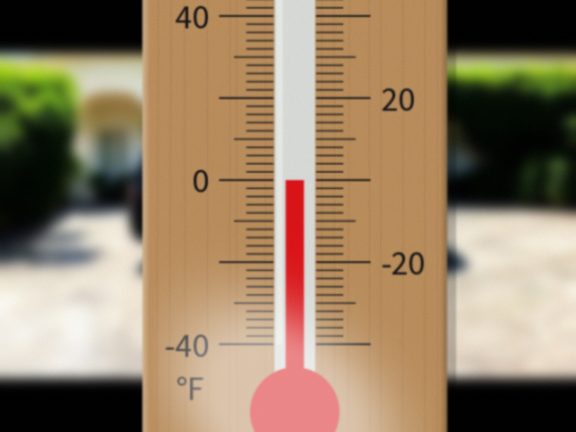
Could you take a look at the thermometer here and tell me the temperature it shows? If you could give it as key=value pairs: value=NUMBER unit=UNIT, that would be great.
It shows value=0 unit=°F
